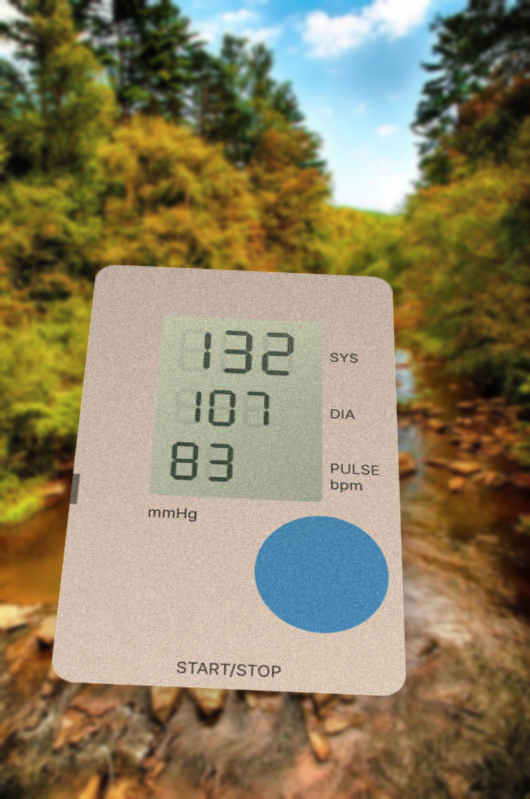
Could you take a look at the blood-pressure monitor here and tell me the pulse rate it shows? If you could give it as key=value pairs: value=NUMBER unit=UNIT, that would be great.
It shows value=83 unit=bpm
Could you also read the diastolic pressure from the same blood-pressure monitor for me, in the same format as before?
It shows value=107 unit=mmHg
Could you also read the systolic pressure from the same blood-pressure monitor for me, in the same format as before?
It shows value=132 unit=mmHg
